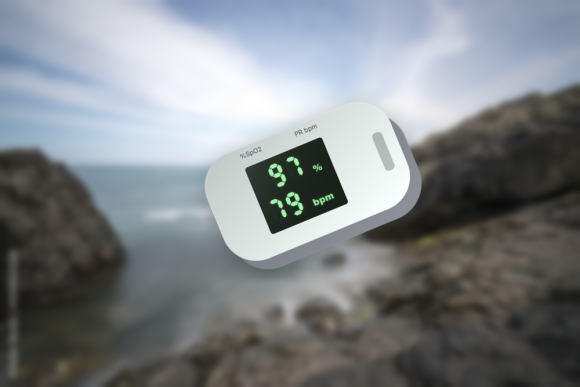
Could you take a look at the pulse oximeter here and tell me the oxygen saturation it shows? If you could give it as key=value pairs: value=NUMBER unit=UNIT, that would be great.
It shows value=97 unit=%
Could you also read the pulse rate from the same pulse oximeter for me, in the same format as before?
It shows value=79 unit=bpm
